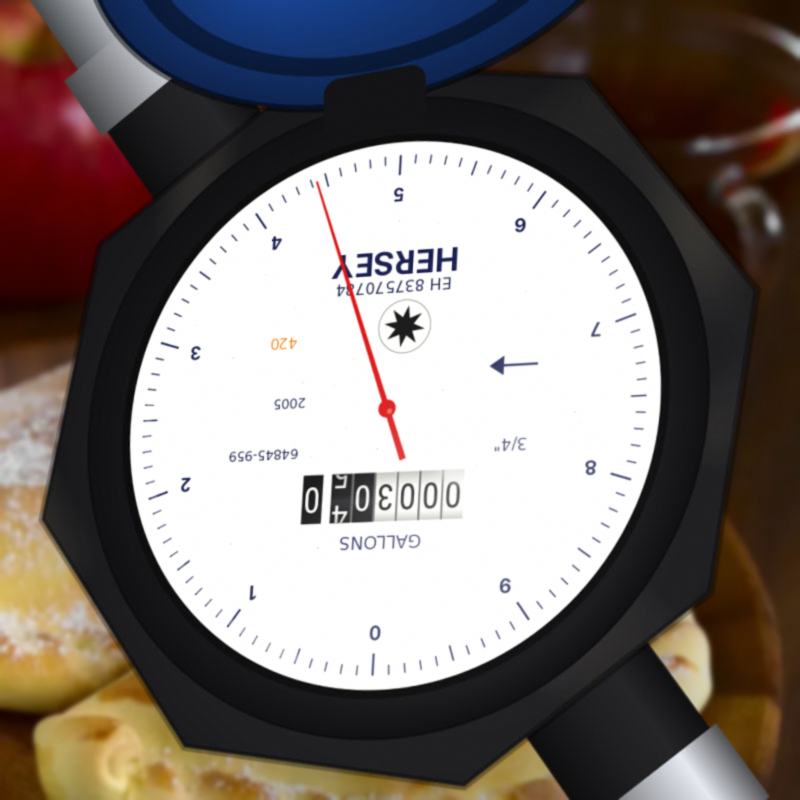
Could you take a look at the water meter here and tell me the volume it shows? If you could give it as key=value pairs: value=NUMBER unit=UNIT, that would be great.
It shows value=3044.4 unit=gal
